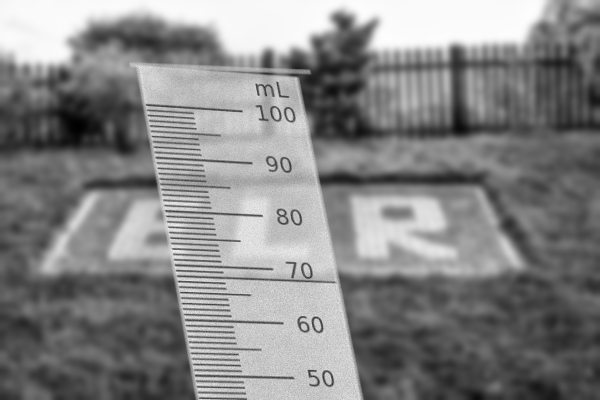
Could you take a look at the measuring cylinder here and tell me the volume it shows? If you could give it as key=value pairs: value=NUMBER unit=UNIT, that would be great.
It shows value=68 unit=mL
